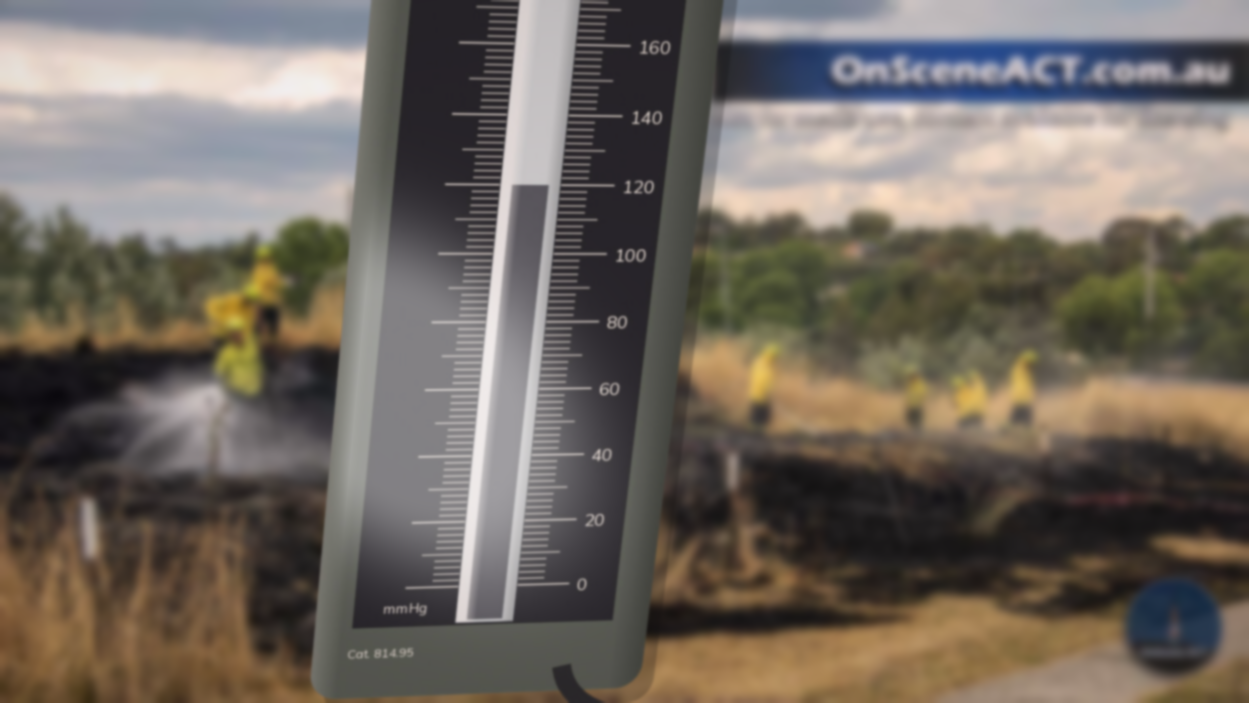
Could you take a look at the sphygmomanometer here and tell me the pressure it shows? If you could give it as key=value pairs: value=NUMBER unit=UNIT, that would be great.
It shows value=120 unit=mmHg
